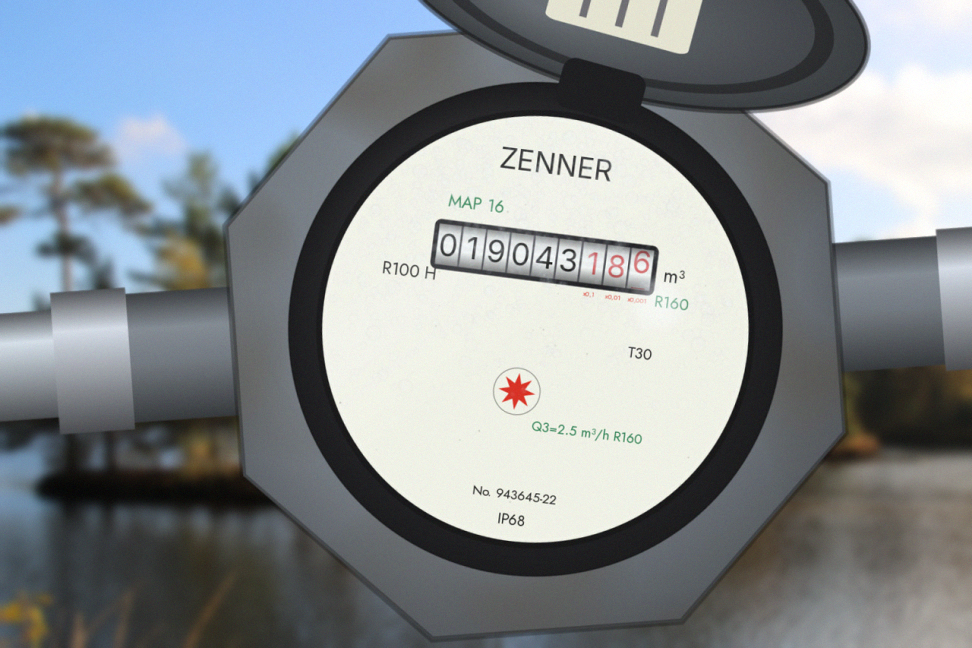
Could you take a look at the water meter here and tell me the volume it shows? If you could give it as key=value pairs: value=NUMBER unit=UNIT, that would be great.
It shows value=19043.186 unit=m³
